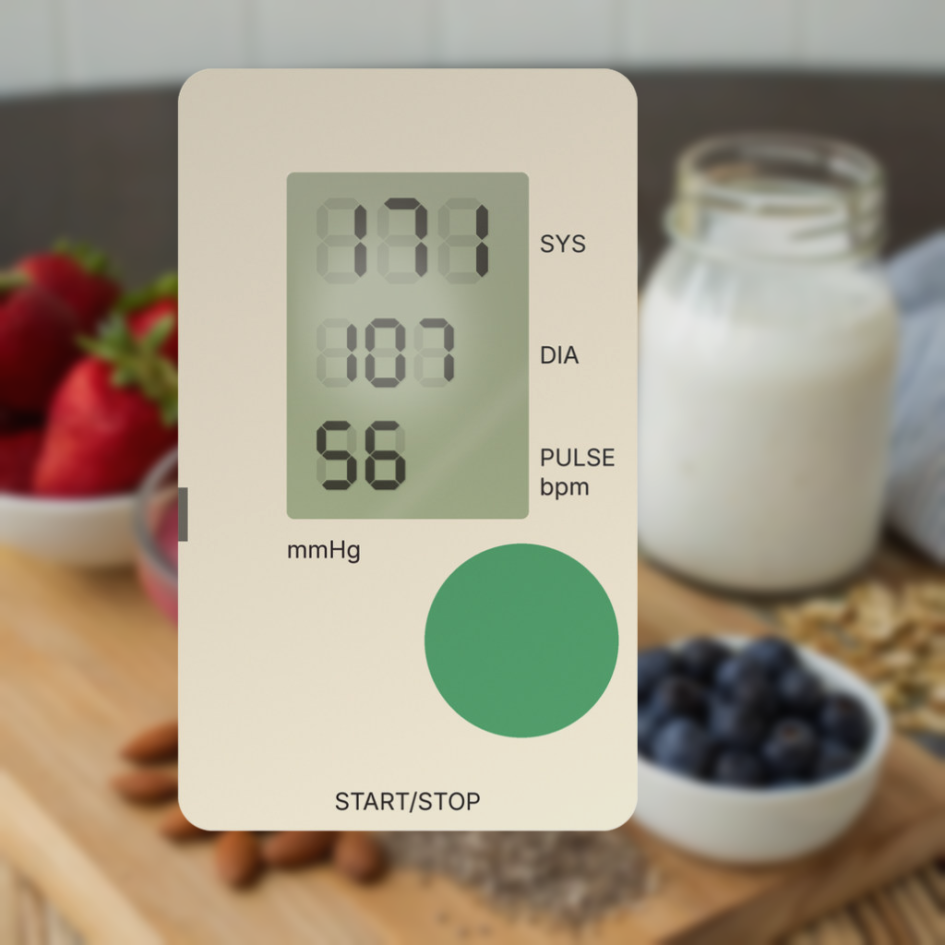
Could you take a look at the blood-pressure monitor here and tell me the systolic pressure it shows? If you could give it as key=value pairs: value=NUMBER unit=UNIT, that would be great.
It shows value=171 unit=mmHg
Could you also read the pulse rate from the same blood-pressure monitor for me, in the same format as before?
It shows value=56 unit=bpm
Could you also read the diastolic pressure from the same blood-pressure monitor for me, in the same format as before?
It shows value=107 unit=mmHg
